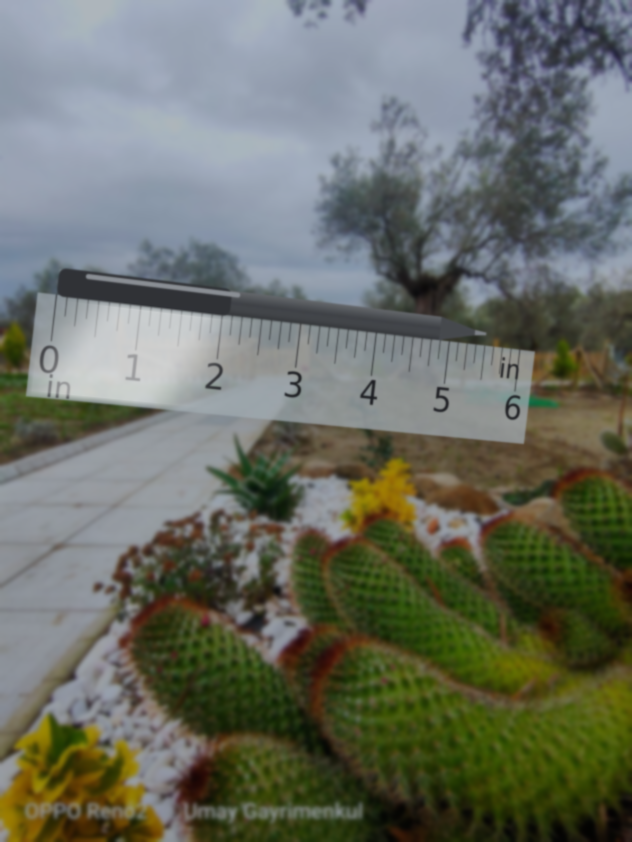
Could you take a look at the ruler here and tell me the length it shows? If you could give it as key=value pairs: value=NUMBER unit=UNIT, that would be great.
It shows value=5.5 unit=in
